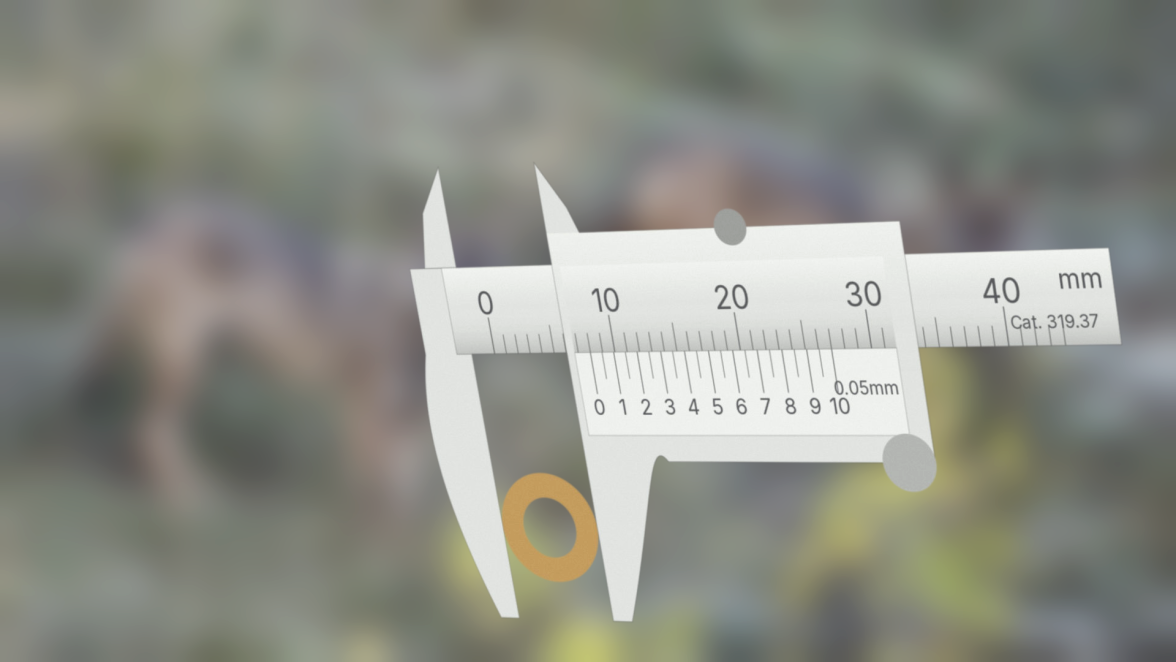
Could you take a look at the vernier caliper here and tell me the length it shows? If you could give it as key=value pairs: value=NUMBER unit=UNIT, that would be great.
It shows value=8.0 unit=mm
